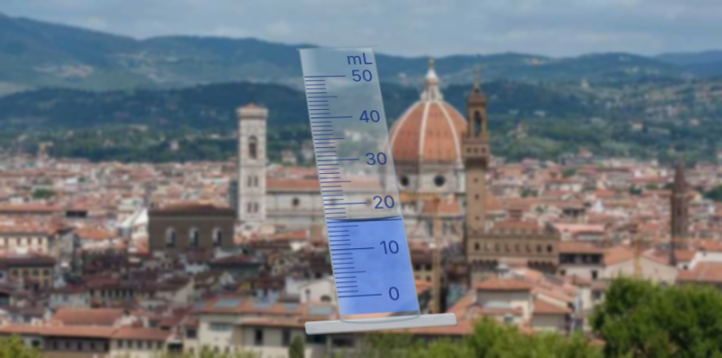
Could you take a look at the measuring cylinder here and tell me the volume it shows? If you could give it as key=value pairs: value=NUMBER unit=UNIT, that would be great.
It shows value=16 unit=mL
